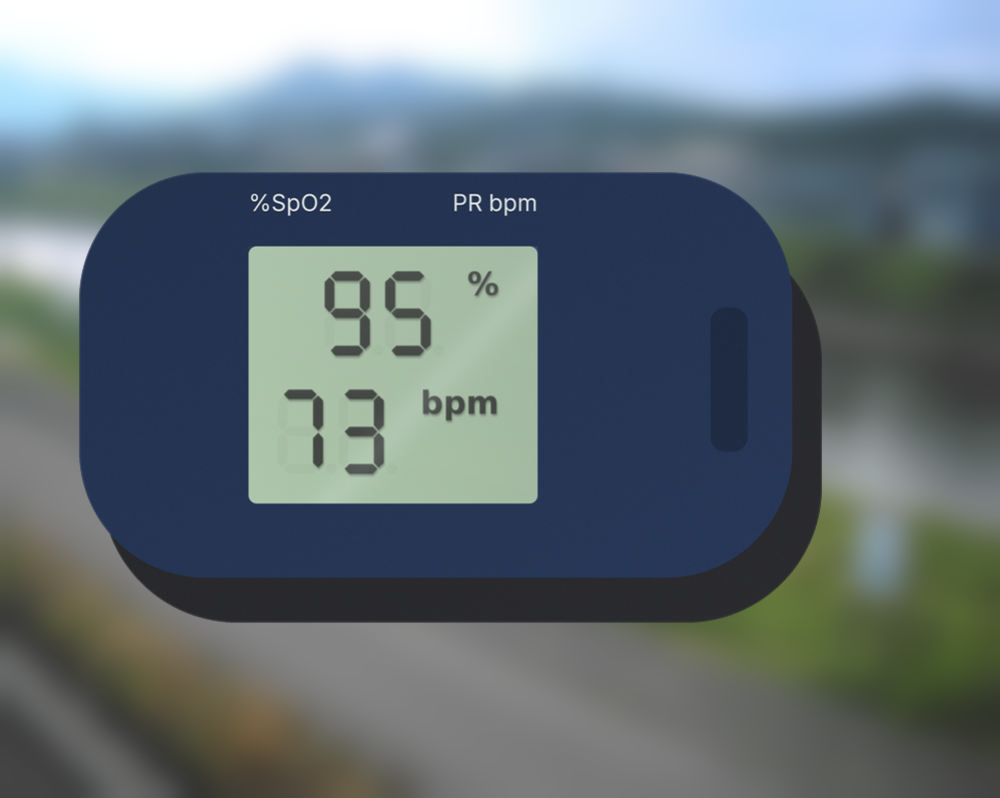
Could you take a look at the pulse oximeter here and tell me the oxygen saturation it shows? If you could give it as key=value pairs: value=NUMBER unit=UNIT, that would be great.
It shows value=95 unit=%
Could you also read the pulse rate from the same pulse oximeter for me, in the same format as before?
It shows value=73 unit=bpm
